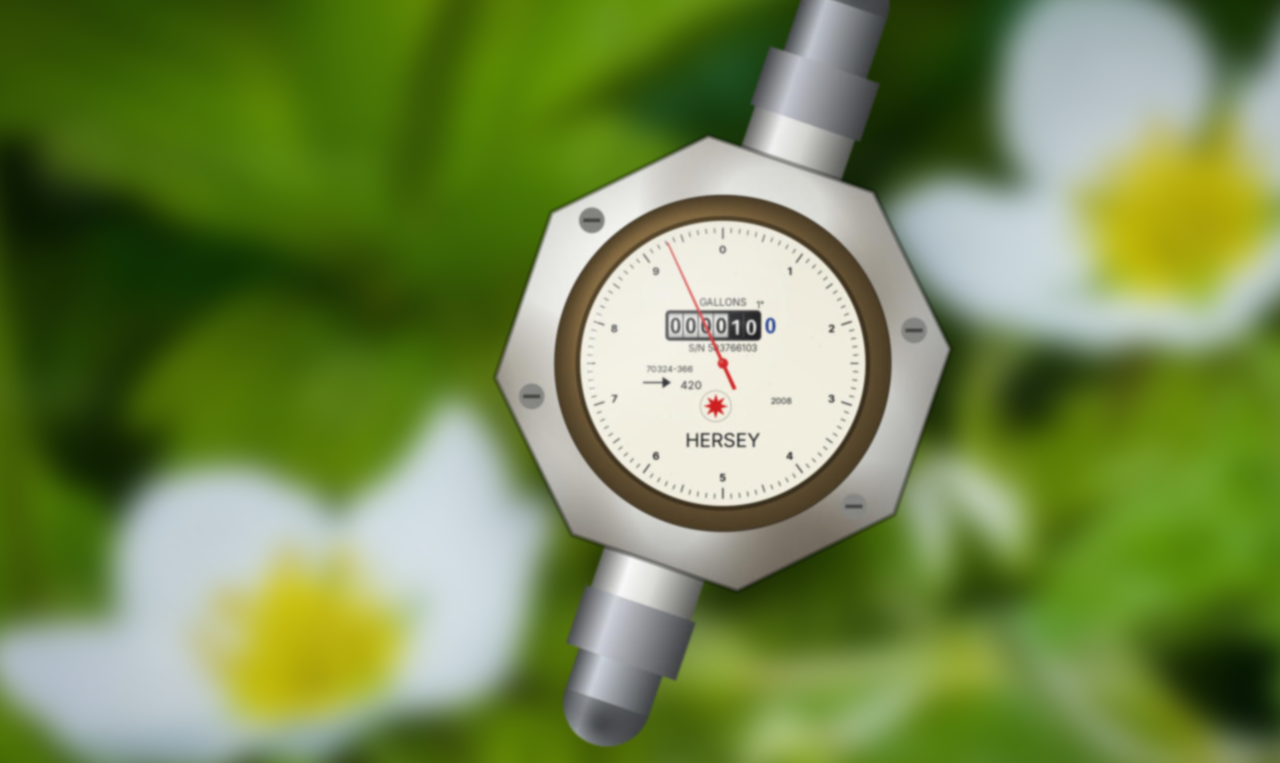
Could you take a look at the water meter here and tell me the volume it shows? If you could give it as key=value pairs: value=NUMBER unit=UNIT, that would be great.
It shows value=99.3 unit=gal
